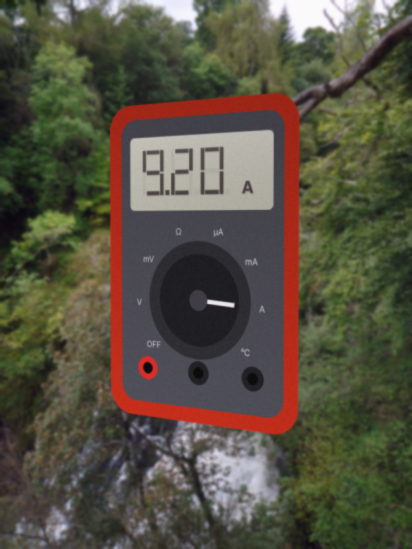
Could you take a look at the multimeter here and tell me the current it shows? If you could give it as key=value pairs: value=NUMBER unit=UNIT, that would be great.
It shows value=9.20 unit=A
